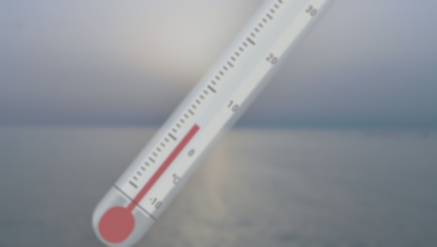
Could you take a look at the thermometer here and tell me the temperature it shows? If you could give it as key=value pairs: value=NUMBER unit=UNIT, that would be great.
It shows value=4 unit=°C
